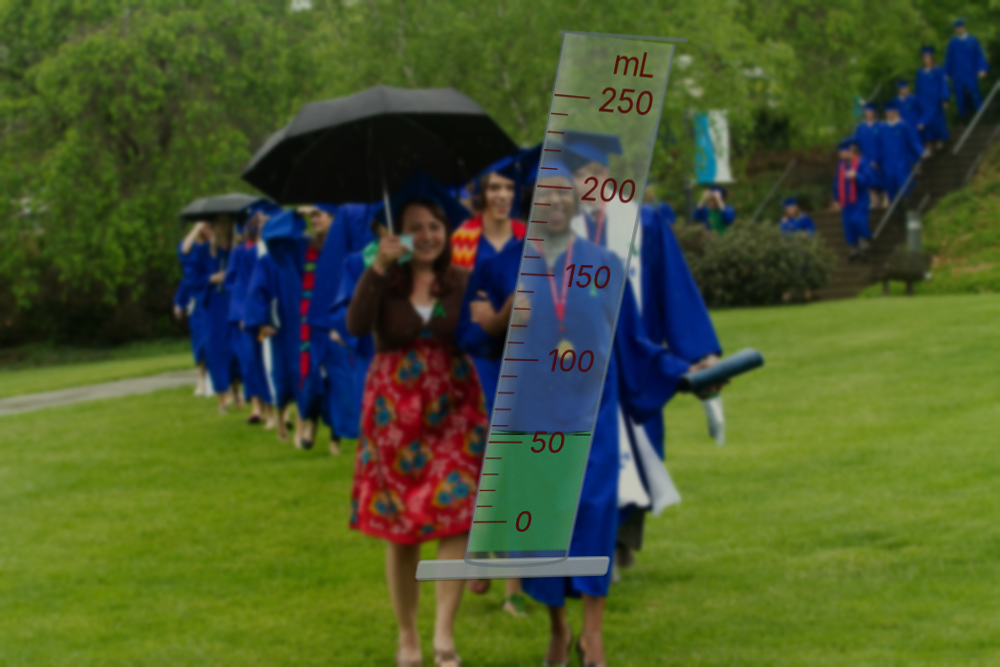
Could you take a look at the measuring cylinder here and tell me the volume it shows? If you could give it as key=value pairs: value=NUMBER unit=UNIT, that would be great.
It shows value=55 unit=mL
